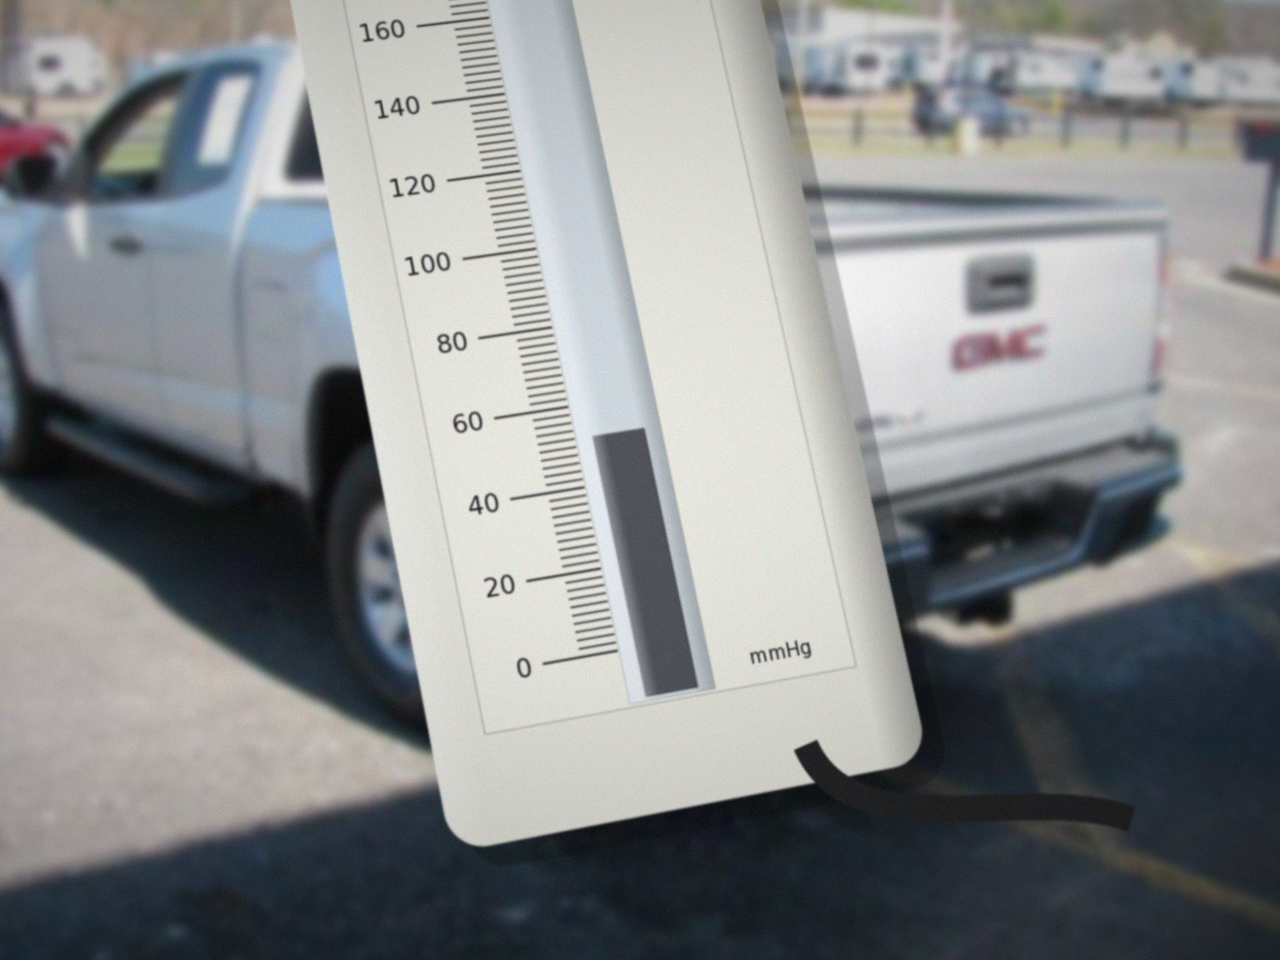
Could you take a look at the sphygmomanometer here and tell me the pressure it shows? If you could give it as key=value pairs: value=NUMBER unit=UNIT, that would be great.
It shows value=52 unit=mmHg
